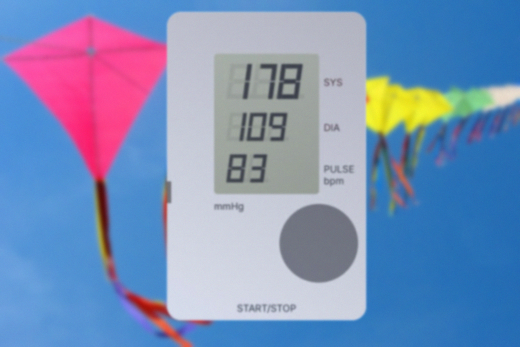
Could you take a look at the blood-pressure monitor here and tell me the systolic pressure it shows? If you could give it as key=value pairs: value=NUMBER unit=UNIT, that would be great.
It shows value=178 unit=mmHg
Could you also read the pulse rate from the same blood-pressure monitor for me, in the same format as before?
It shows value=83 unit=bpm
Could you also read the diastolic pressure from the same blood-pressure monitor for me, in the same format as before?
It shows value=109 unit=mmHg
